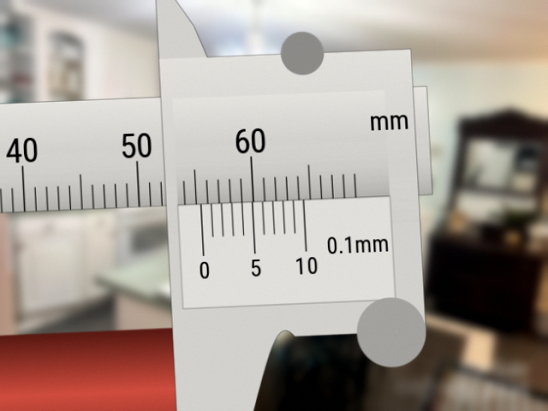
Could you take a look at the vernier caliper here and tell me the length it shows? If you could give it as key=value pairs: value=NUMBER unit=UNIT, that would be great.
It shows value=55.4 unit=mm
